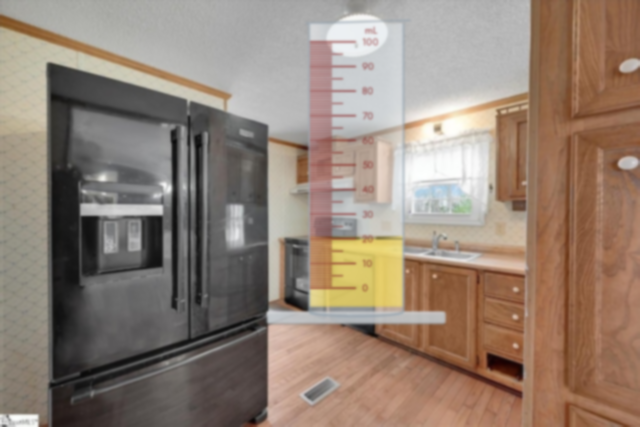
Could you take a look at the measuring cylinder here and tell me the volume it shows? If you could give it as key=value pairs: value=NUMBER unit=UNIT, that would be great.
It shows value=20 unit=mL
